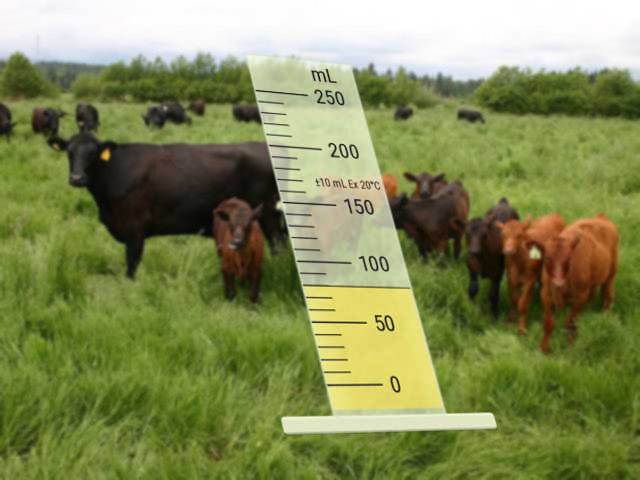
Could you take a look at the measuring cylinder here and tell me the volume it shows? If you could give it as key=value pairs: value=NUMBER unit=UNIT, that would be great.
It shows value=80 unit=mL
